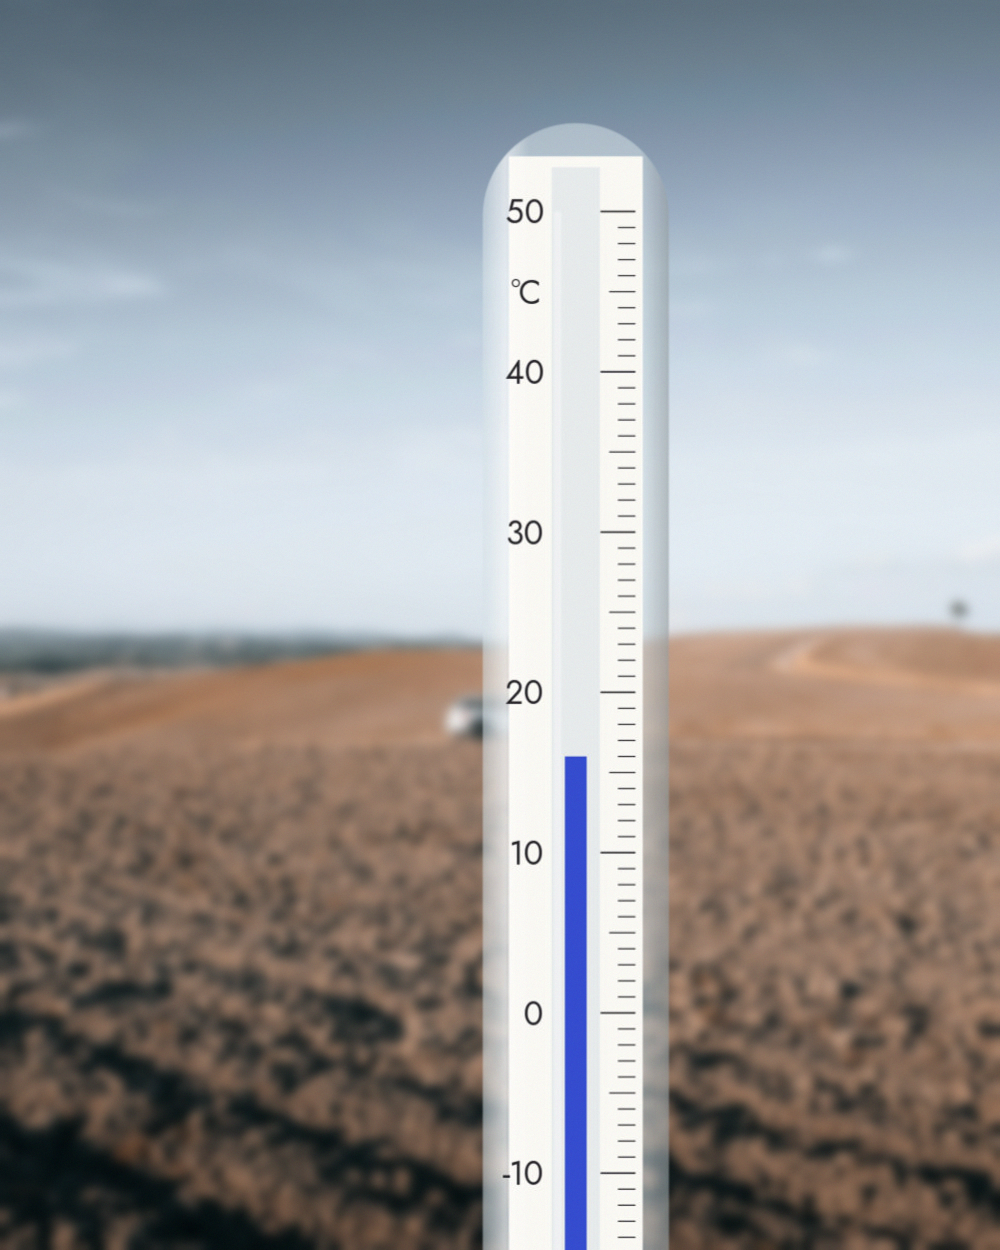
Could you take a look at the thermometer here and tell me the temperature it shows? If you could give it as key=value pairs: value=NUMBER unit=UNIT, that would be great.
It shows value=16 unit=°C
